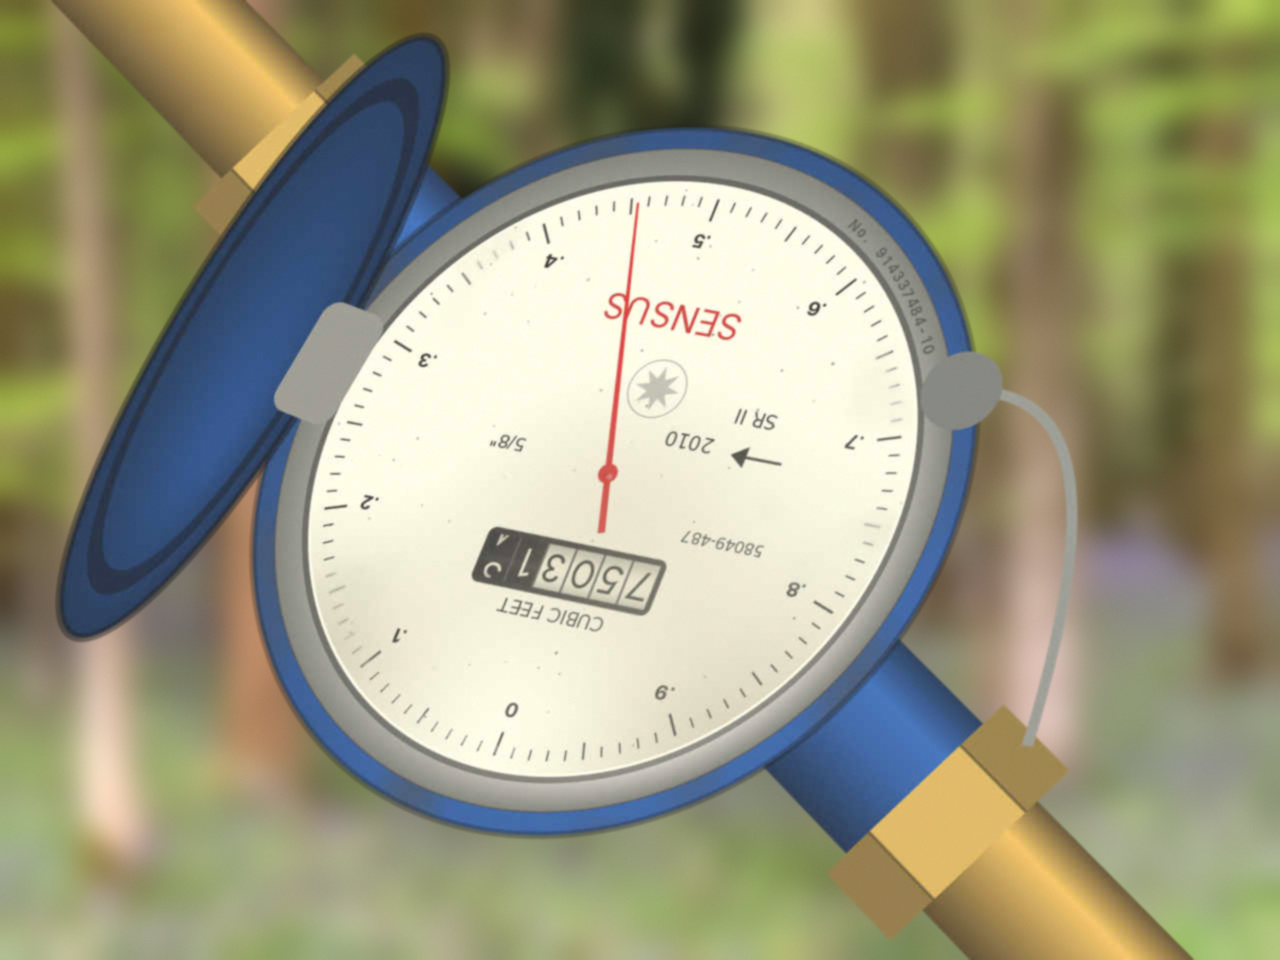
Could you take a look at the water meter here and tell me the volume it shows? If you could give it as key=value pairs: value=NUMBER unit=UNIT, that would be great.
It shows value=750313.45 unit=ft³
